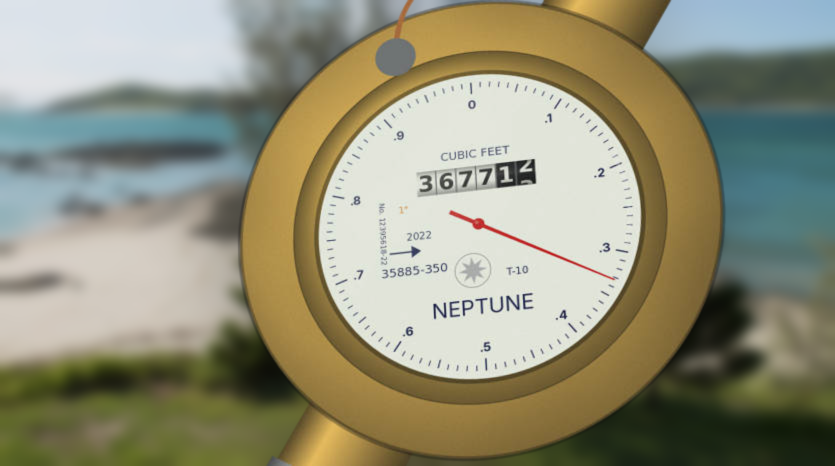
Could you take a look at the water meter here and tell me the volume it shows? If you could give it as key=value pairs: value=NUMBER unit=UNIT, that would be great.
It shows value=367712.33 unit=ft³
